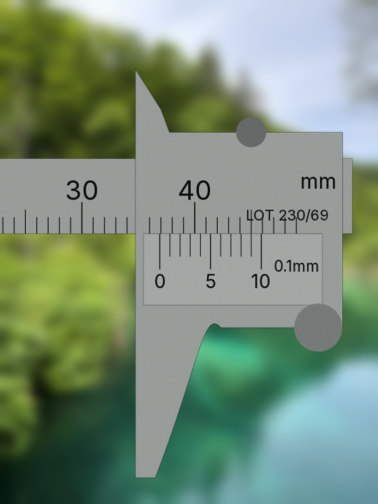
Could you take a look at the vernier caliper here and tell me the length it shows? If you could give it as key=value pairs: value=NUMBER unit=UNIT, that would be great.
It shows value=36.9 unit=mm
